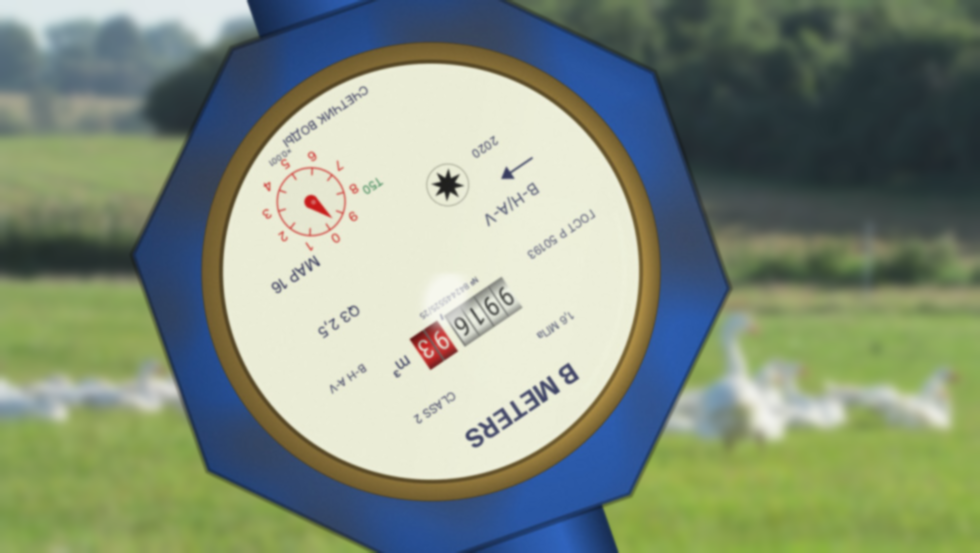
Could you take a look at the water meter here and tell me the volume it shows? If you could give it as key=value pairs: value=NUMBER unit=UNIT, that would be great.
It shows value=9916.929 unit=m³
